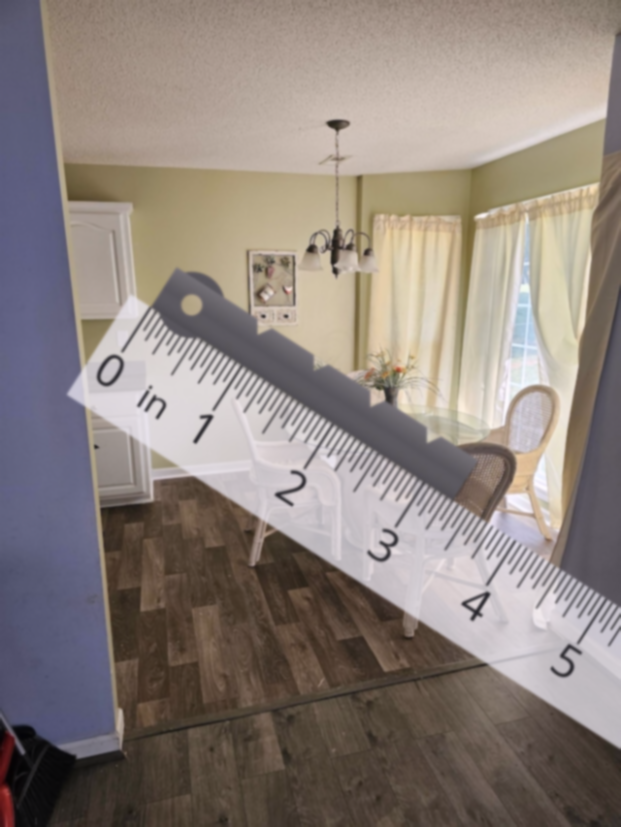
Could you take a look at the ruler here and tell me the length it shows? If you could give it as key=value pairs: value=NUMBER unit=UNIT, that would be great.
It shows value=3.3125 unit=in
